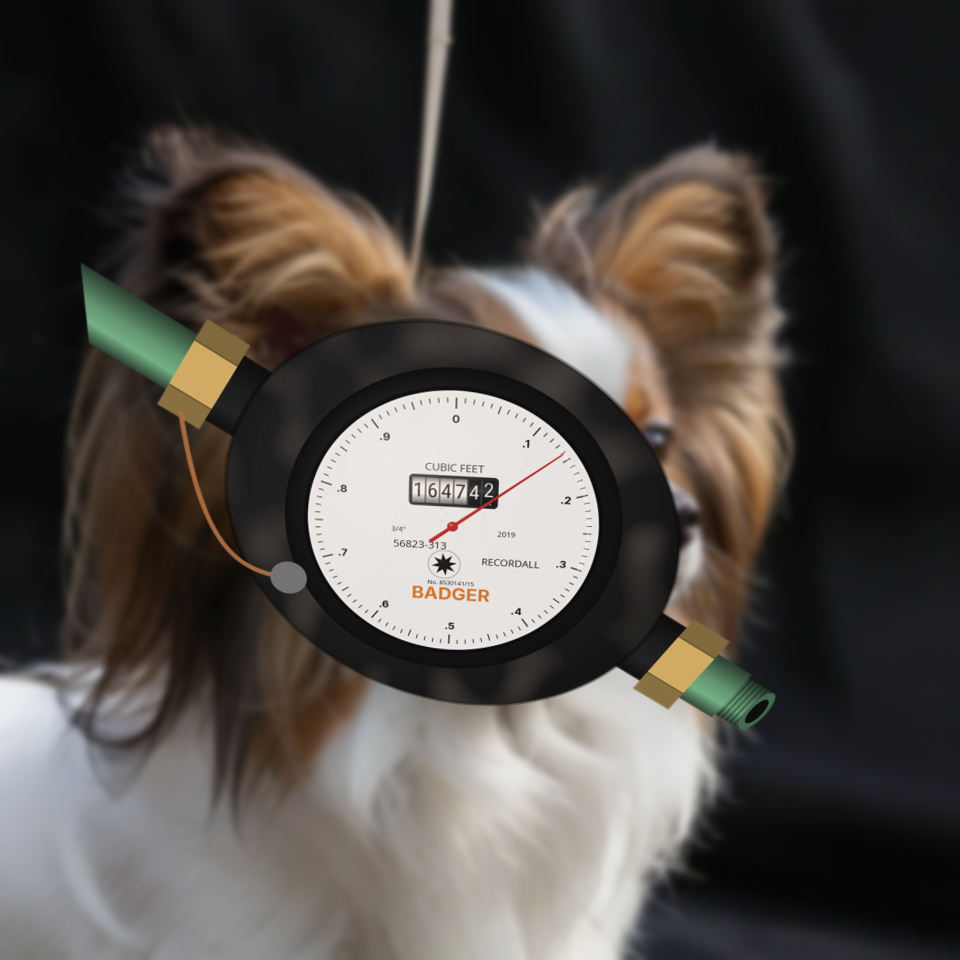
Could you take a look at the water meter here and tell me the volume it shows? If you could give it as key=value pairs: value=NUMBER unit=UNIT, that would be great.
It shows value=164742.14 unit=ft³
